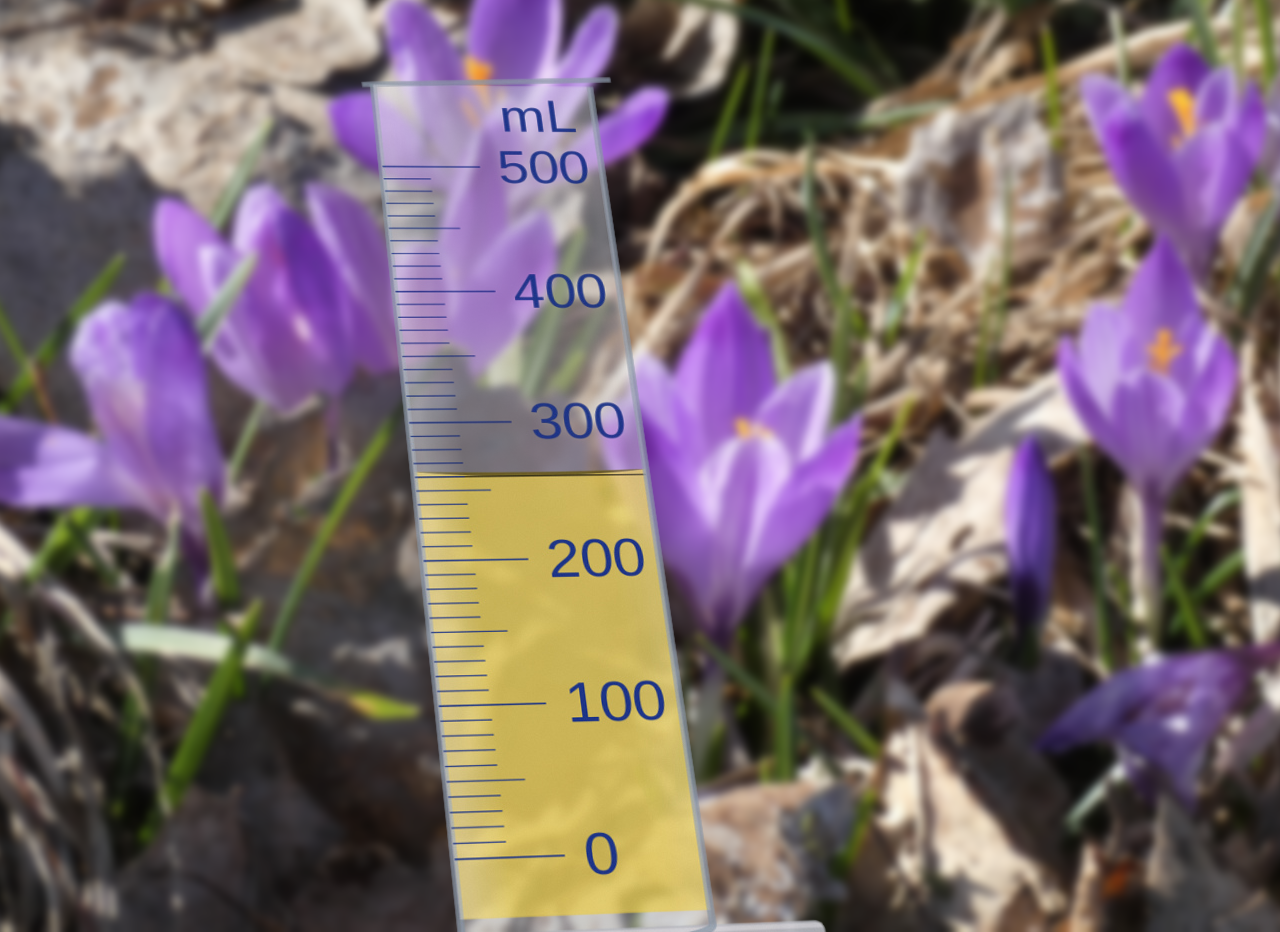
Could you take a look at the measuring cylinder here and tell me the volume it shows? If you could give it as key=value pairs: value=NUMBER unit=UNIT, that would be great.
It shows value=260 unit=mL
